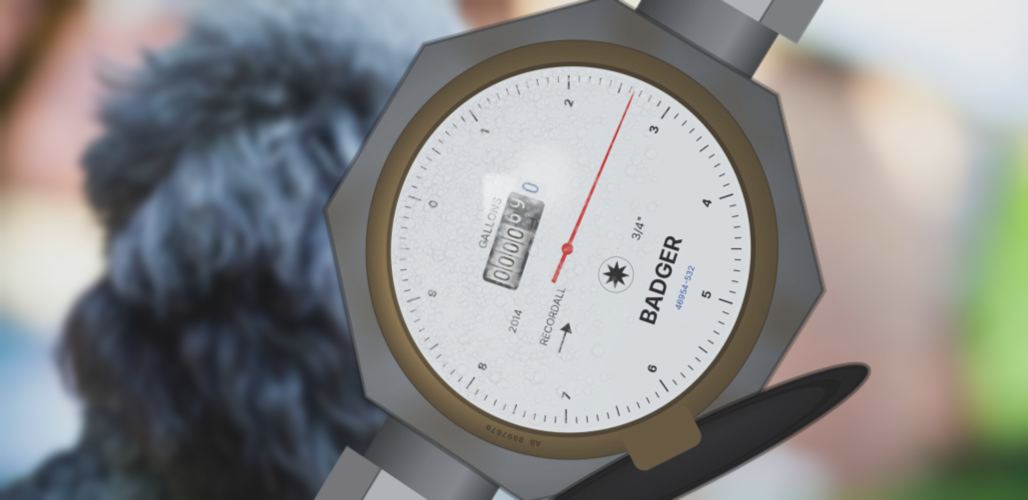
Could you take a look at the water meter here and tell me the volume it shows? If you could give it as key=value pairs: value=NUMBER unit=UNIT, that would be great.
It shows value=692.6 unit=gal
